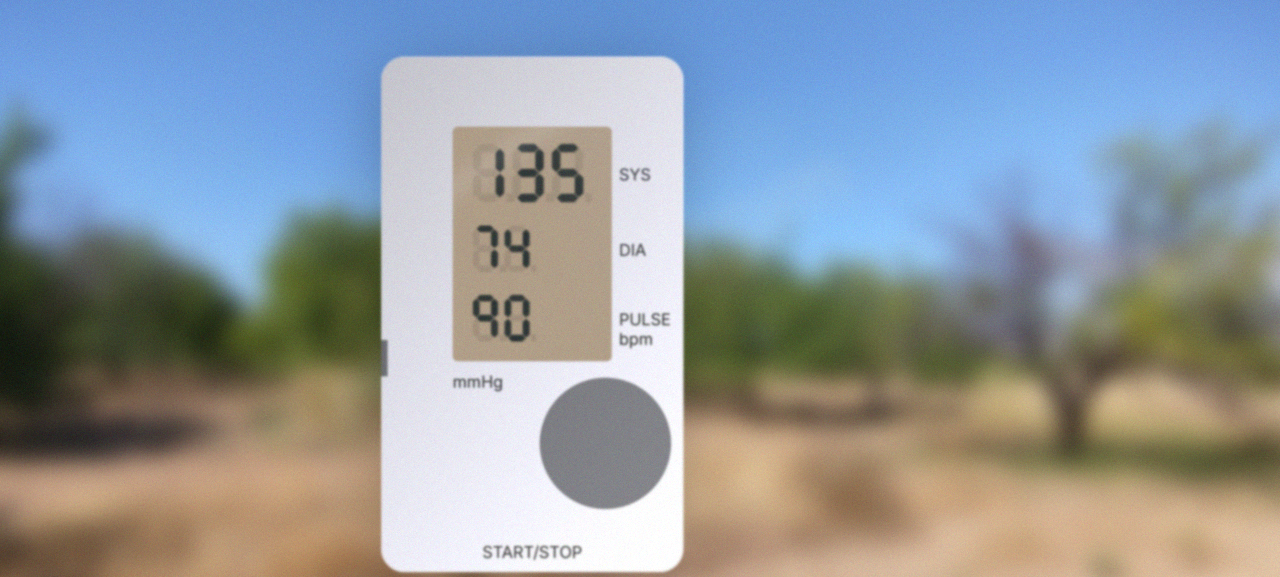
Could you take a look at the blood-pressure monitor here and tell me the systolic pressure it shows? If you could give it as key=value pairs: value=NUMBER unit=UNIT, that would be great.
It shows value=135 unit=mmHg
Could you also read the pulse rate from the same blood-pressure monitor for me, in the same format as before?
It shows value=90 unit=bpm
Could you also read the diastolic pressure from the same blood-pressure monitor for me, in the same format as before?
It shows value=74 unit=mmHg
